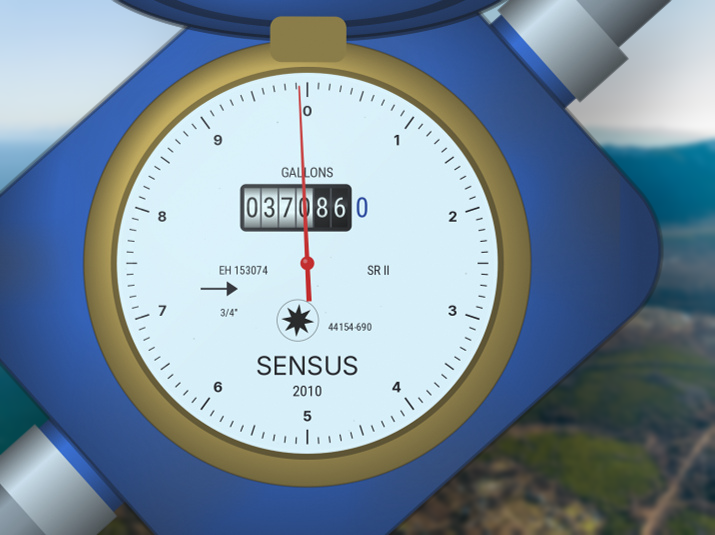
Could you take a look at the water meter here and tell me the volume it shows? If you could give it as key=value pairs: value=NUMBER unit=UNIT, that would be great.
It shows value=370859.9 unit=gal
